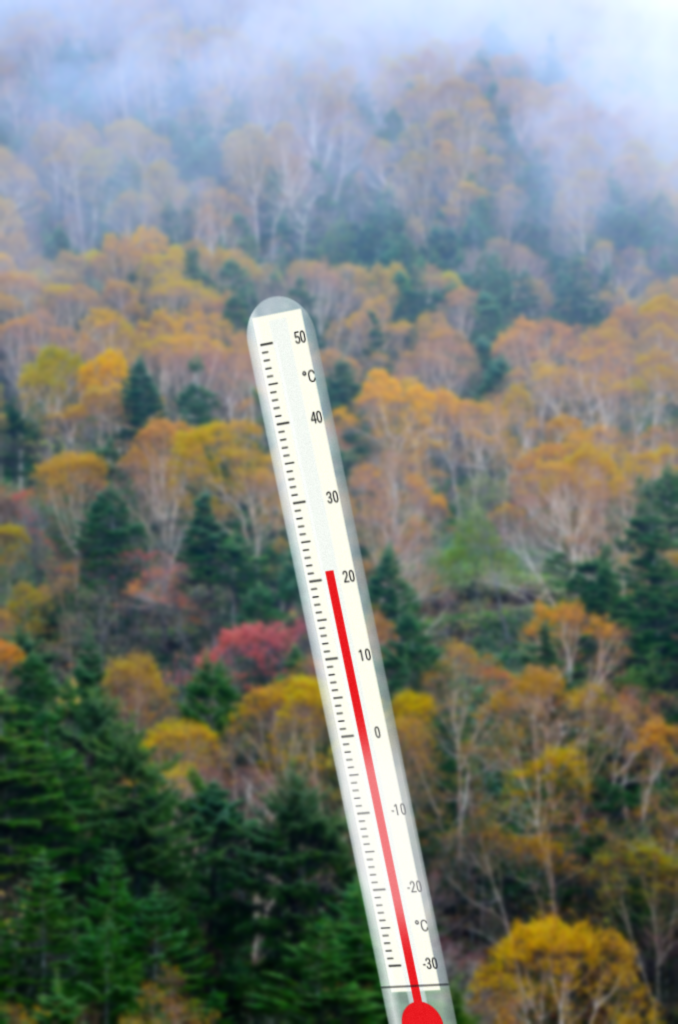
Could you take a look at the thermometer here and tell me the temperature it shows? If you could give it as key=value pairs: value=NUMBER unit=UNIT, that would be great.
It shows value=21 unit=°C
